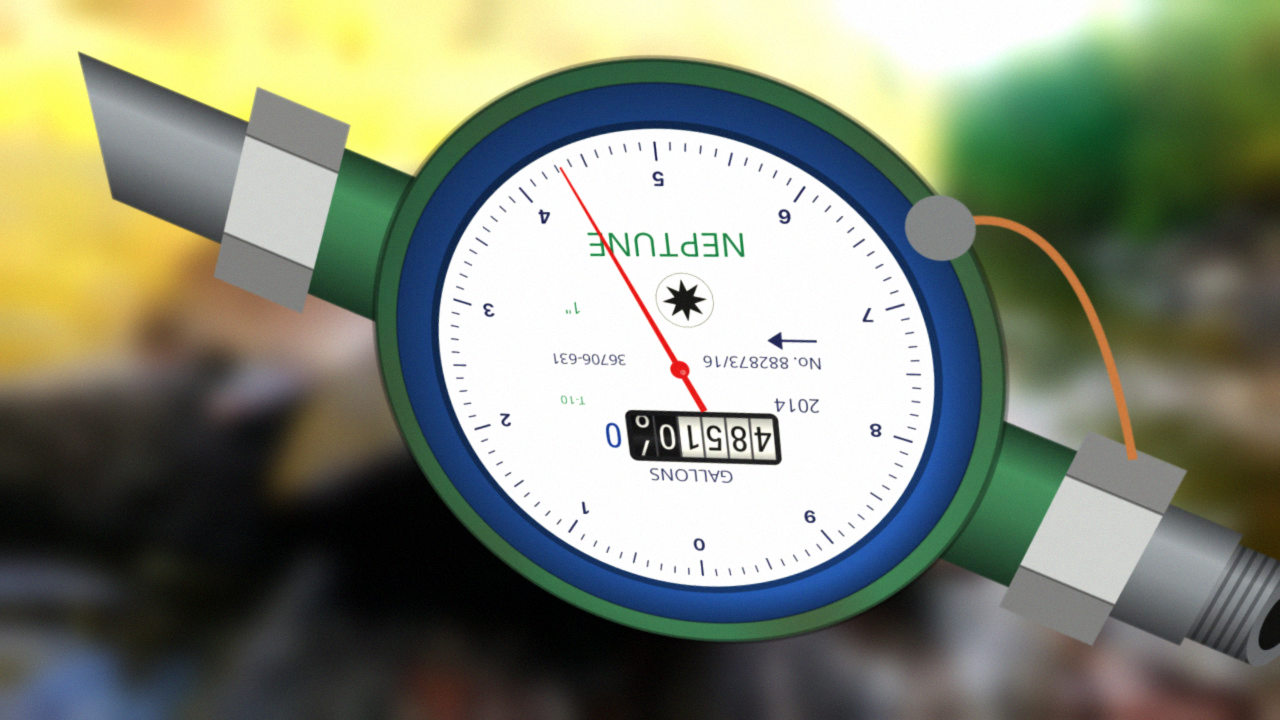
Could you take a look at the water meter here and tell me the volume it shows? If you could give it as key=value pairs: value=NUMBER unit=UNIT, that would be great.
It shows value=4851074.3 unit=gal
